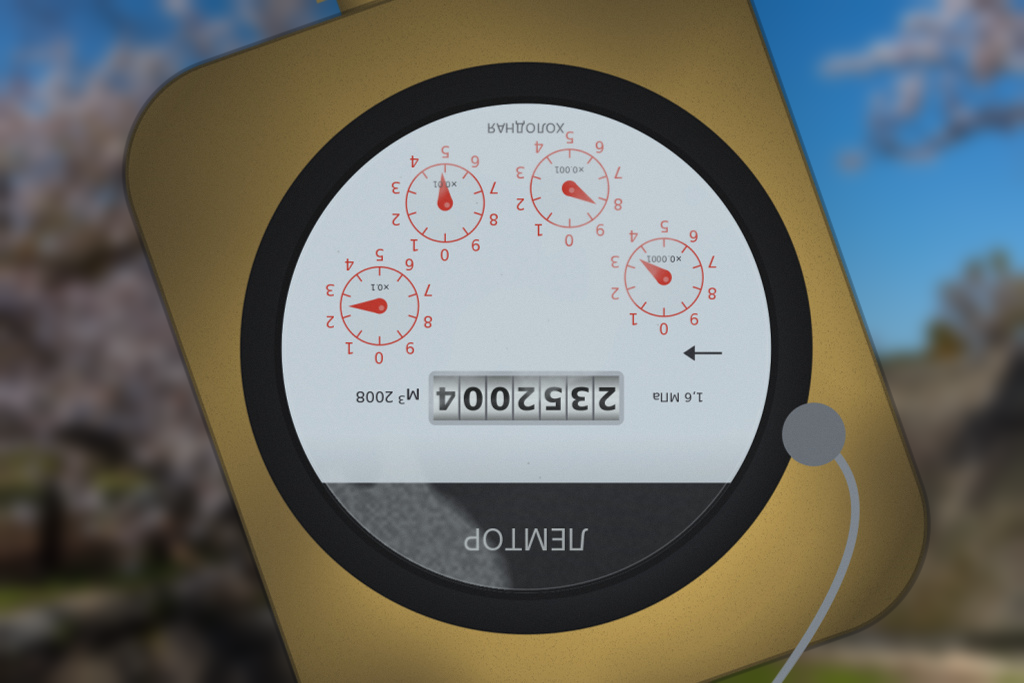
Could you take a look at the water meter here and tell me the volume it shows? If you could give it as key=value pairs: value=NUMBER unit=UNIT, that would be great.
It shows value=2352004.2483 unit=m³
